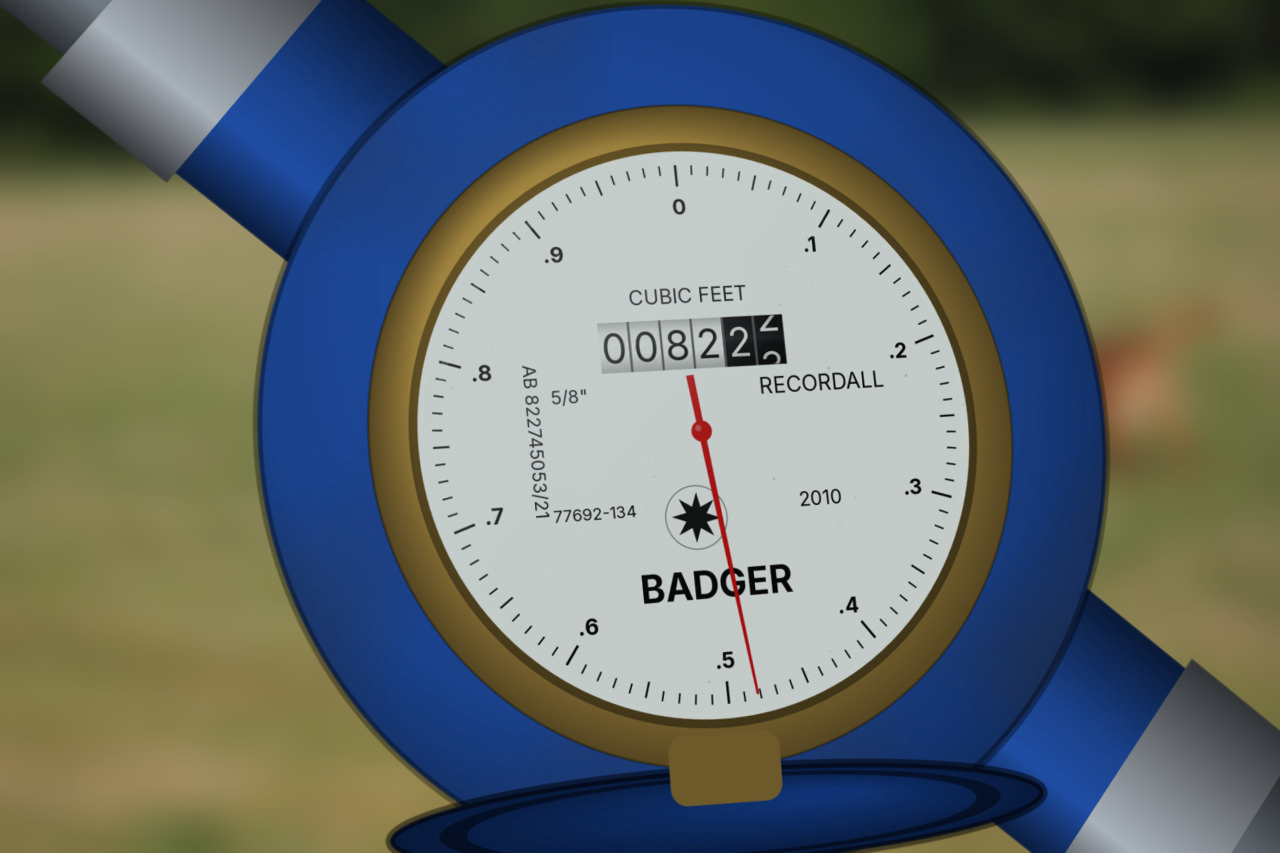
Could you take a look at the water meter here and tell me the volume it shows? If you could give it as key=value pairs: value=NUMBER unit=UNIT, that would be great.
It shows value=8222.48 unit=ft³
